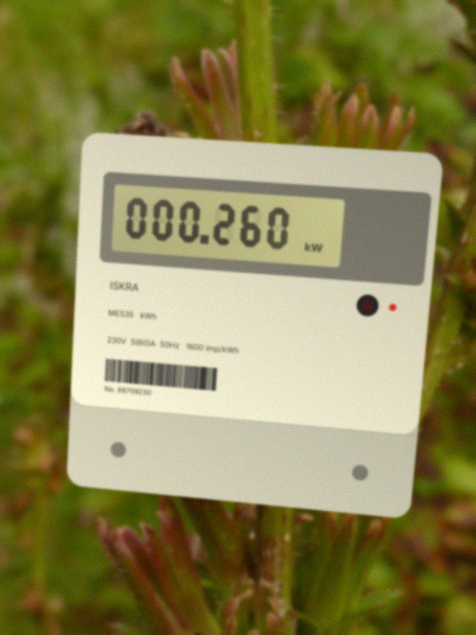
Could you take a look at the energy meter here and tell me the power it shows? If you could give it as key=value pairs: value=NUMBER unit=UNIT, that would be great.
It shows value=0.260 unit=kW
